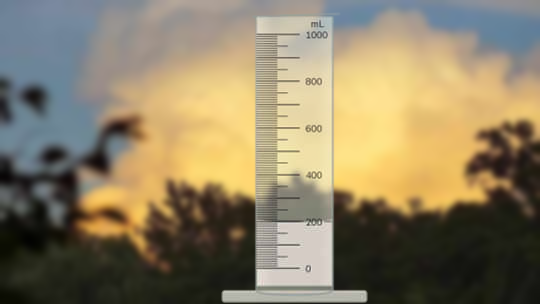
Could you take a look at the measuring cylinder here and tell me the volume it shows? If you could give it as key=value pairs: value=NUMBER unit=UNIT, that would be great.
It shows value=200 unit=mL
